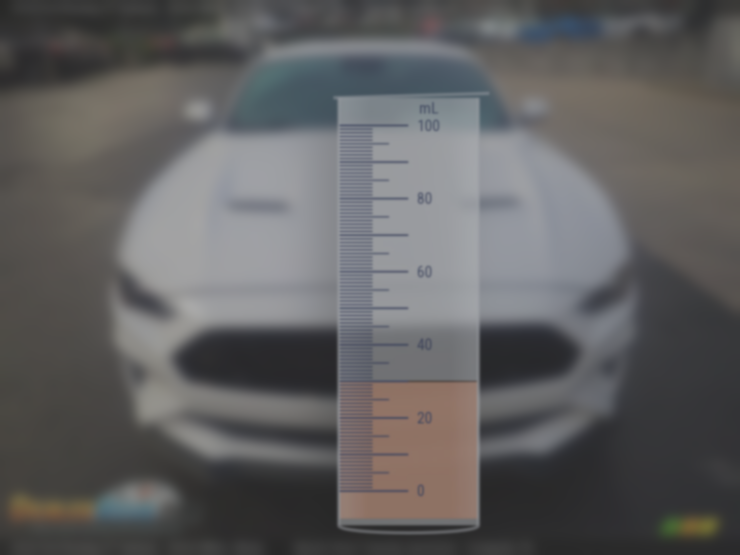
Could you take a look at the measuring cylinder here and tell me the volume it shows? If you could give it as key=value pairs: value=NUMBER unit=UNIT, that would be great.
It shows value=30 unit=mL
